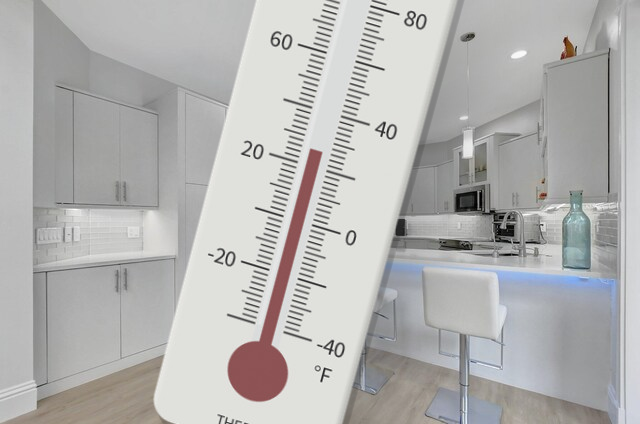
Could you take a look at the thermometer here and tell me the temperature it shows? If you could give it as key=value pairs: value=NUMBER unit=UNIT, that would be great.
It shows value=26 unit=°F
